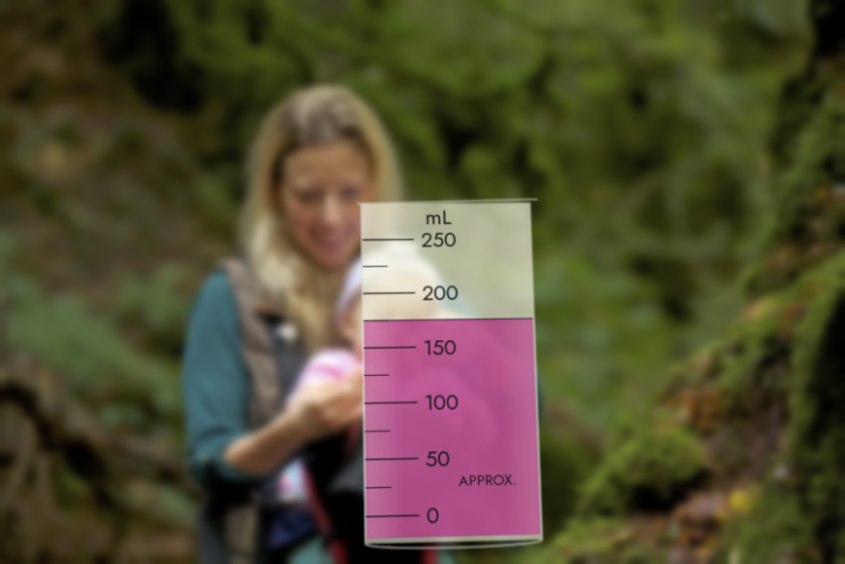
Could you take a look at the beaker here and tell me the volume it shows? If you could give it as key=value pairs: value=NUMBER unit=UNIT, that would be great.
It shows value=175 unit=mL
